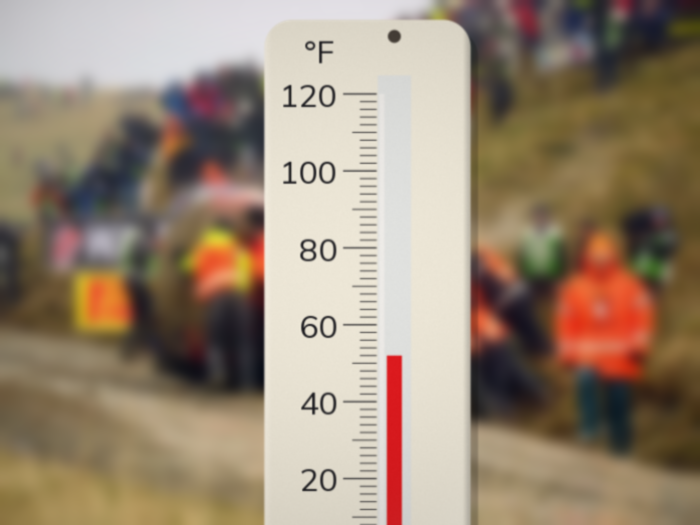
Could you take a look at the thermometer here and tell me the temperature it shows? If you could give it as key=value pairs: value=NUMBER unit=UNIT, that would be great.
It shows value=52 unit=°F
